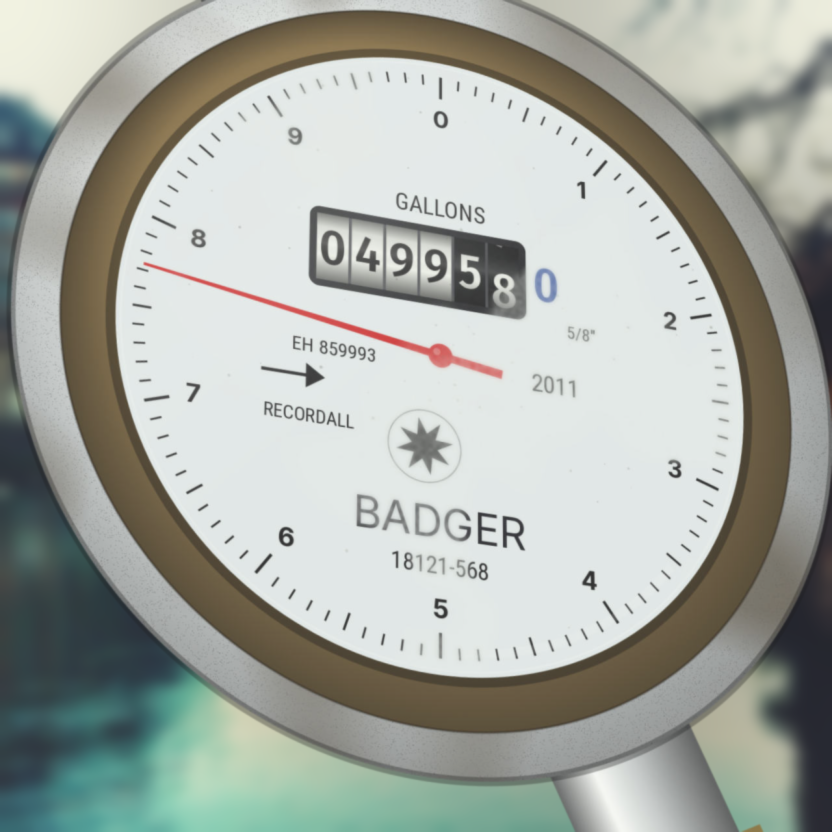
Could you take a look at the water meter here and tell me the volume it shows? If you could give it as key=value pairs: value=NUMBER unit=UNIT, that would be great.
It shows value=499577.7 unit=gal
